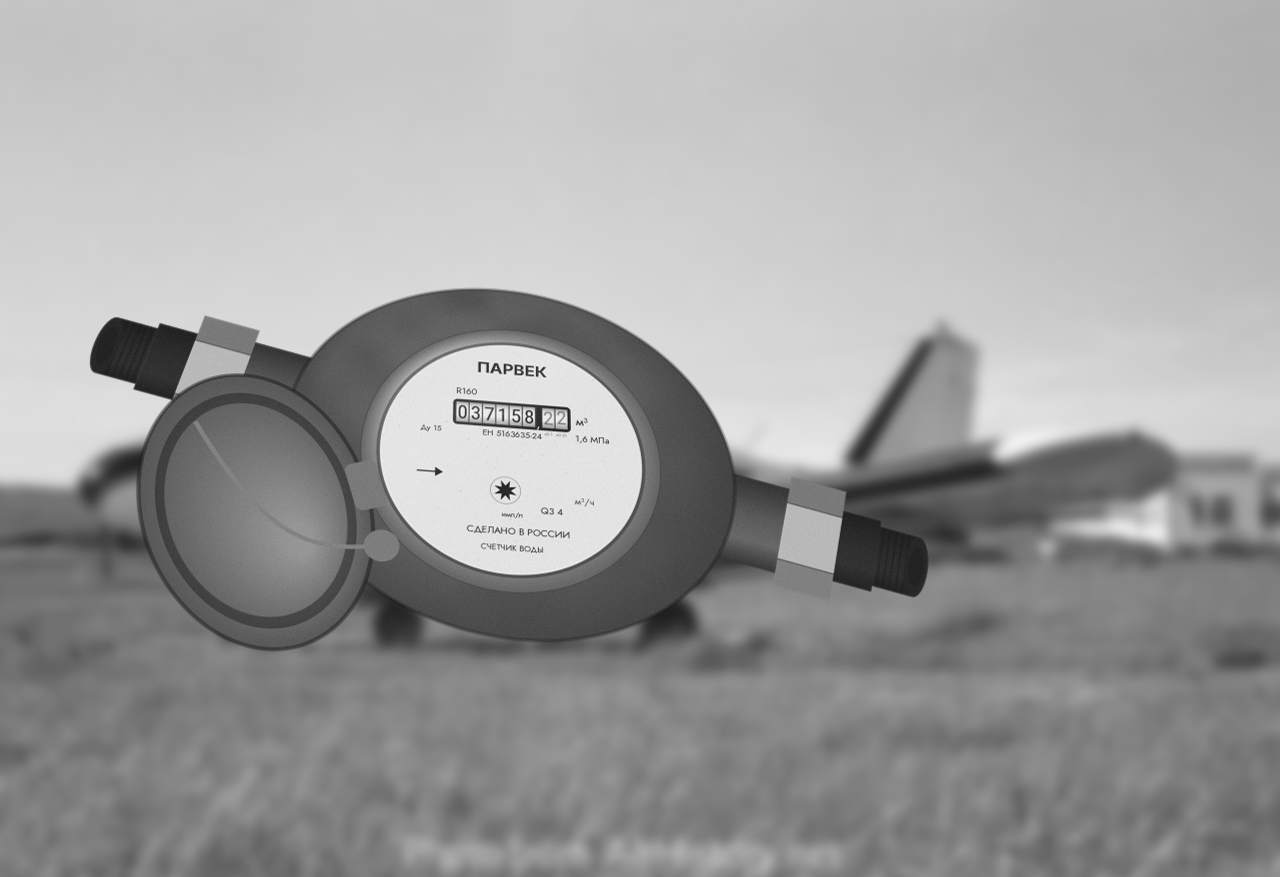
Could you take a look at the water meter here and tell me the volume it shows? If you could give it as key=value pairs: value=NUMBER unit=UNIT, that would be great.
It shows value=37158.22 unit=m³
